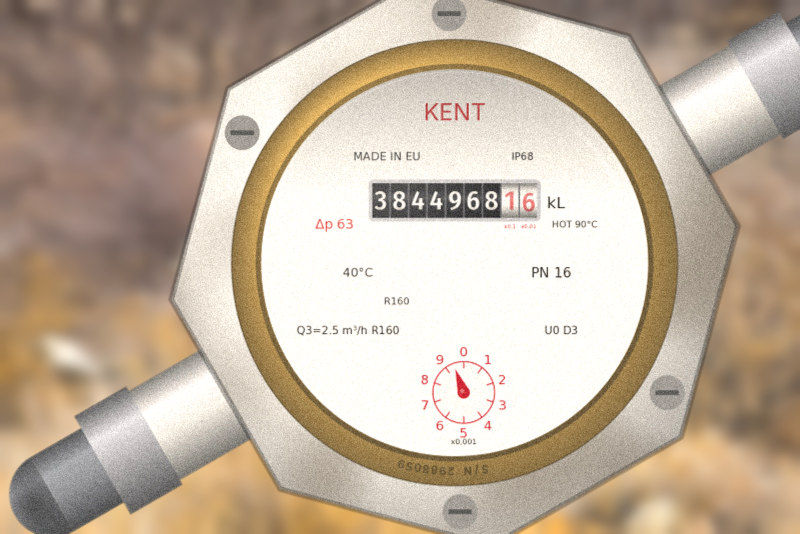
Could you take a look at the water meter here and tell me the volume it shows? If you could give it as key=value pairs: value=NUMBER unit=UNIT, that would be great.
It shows value=3844968.159 unit=kL
